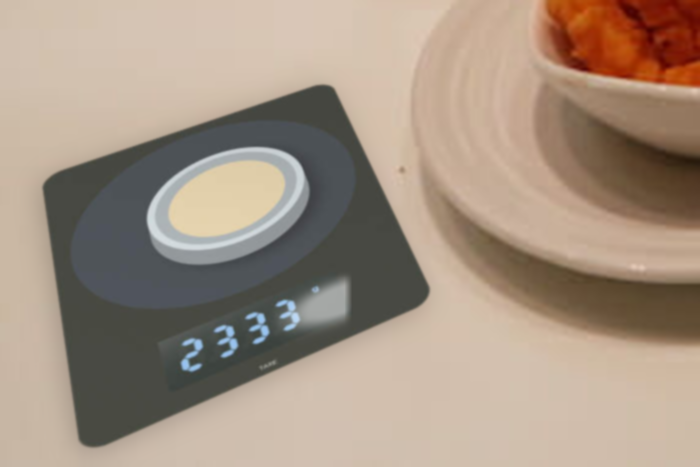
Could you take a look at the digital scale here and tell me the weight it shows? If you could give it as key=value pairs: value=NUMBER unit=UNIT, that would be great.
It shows value=2333 unit=g
